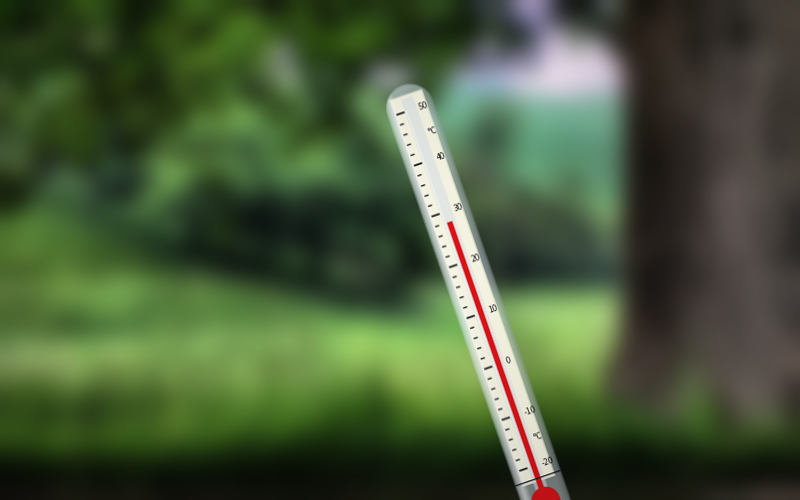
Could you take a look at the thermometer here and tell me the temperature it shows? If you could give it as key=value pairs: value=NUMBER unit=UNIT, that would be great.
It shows value=28 unit=°C
